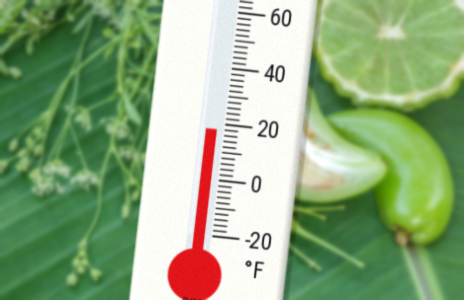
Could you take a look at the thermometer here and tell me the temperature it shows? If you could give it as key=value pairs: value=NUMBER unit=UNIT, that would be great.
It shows value=18 unit=°F
